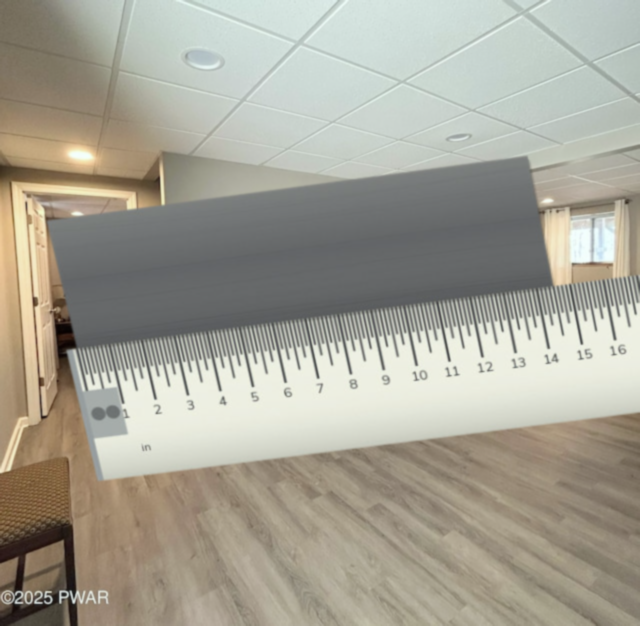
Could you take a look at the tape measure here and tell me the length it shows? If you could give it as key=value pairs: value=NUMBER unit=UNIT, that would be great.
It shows value=14.5 unit=in
